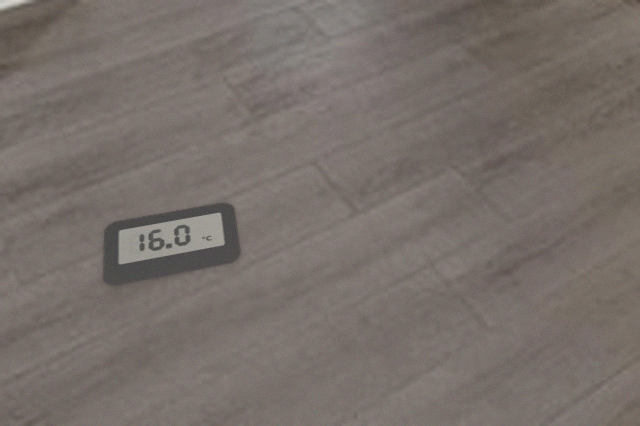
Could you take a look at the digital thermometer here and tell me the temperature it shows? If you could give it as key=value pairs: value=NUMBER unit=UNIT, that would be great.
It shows value=16.0 unit=°C
